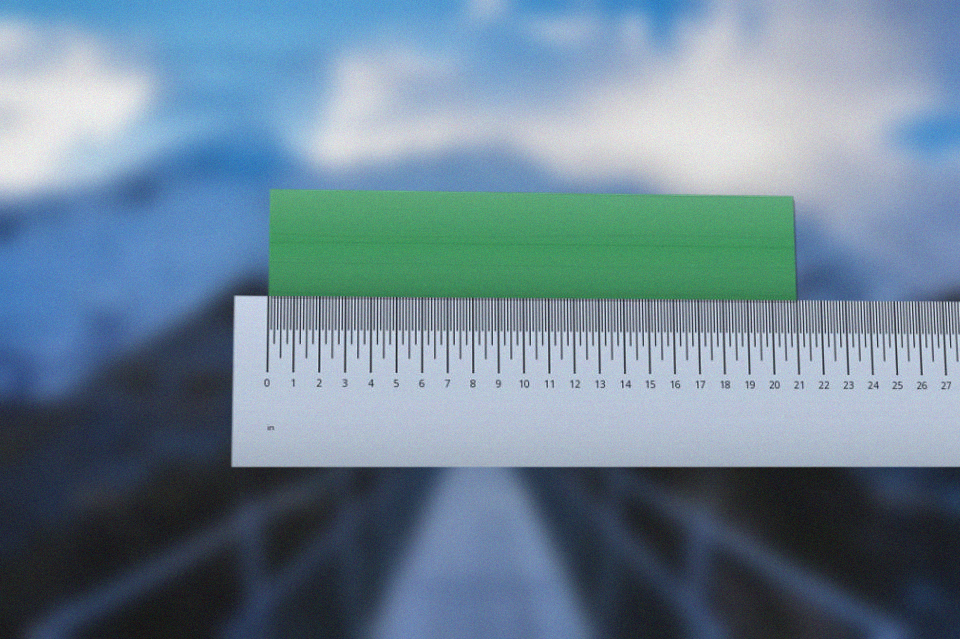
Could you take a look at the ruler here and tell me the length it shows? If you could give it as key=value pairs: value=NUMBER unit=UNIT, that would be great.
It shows value=21 unit=in
